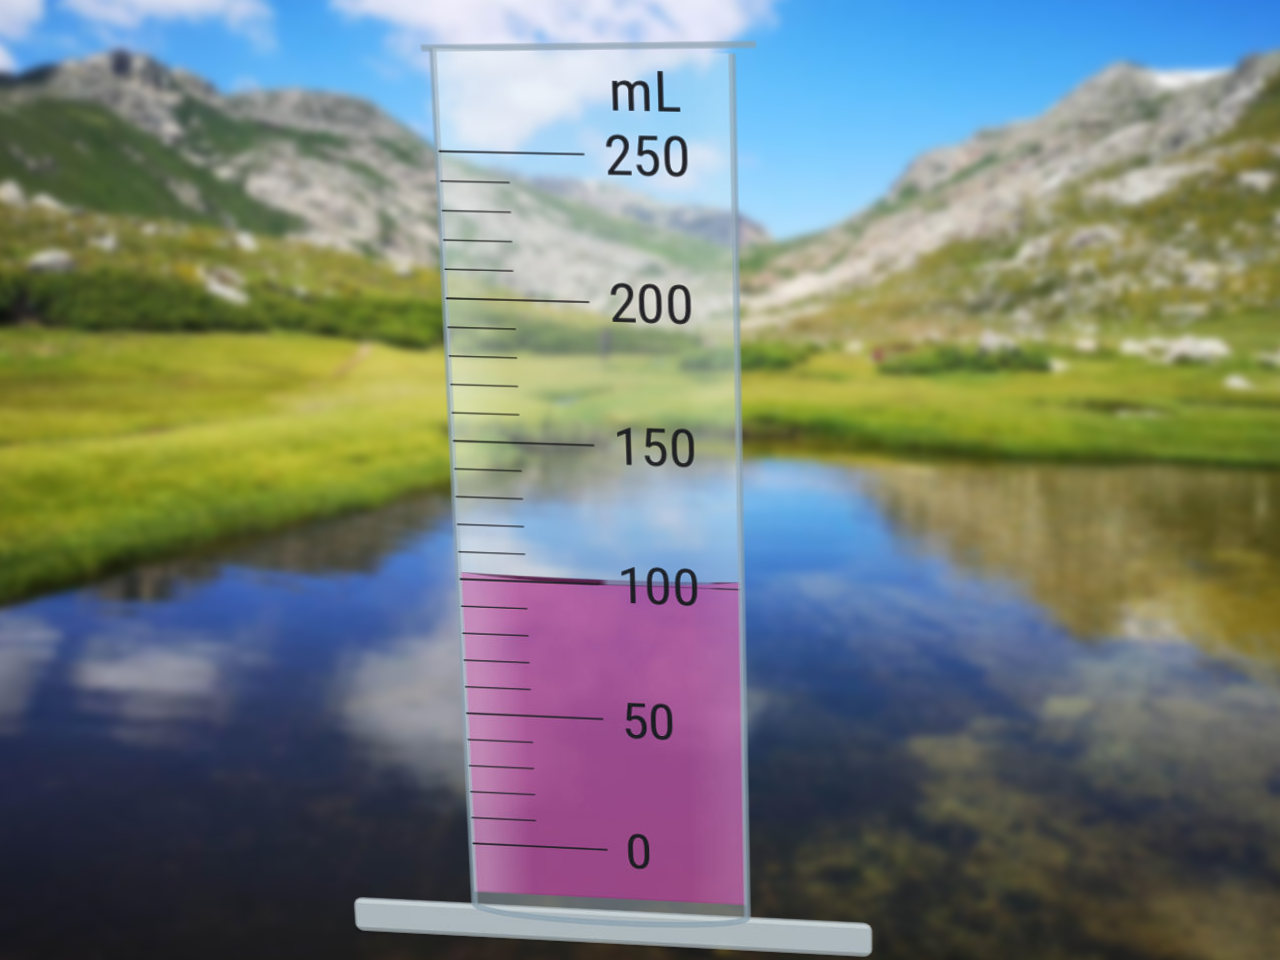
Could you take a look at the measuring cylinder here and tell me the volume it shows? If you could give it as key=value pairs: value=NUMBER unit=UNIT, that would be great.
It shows value=100 unit=mL
